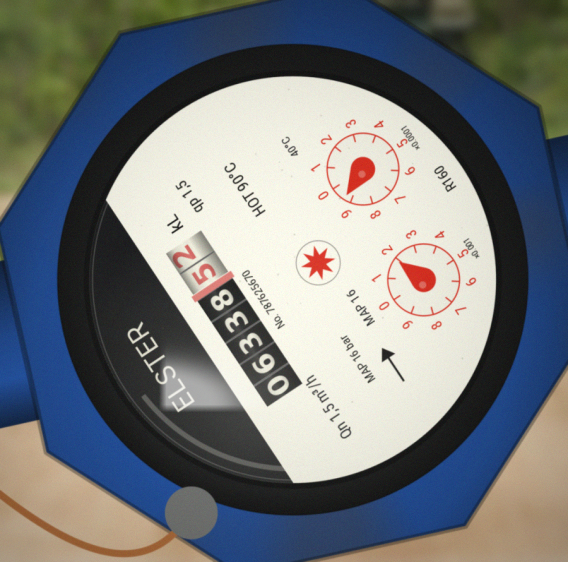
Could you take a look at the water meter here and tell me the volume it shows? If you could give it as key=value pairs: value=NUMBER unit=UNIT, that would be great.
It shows value=6338.5219 unit=kL
